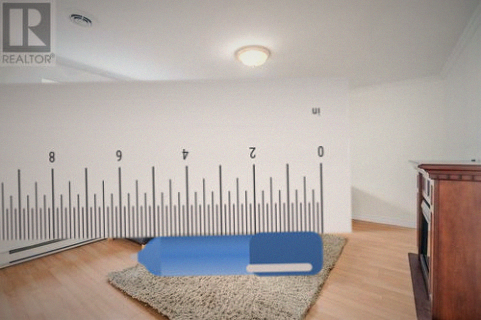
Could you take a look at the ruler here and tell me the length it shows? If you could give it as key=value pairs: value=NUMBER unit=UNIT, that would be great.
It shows value=5.75 unit=in
